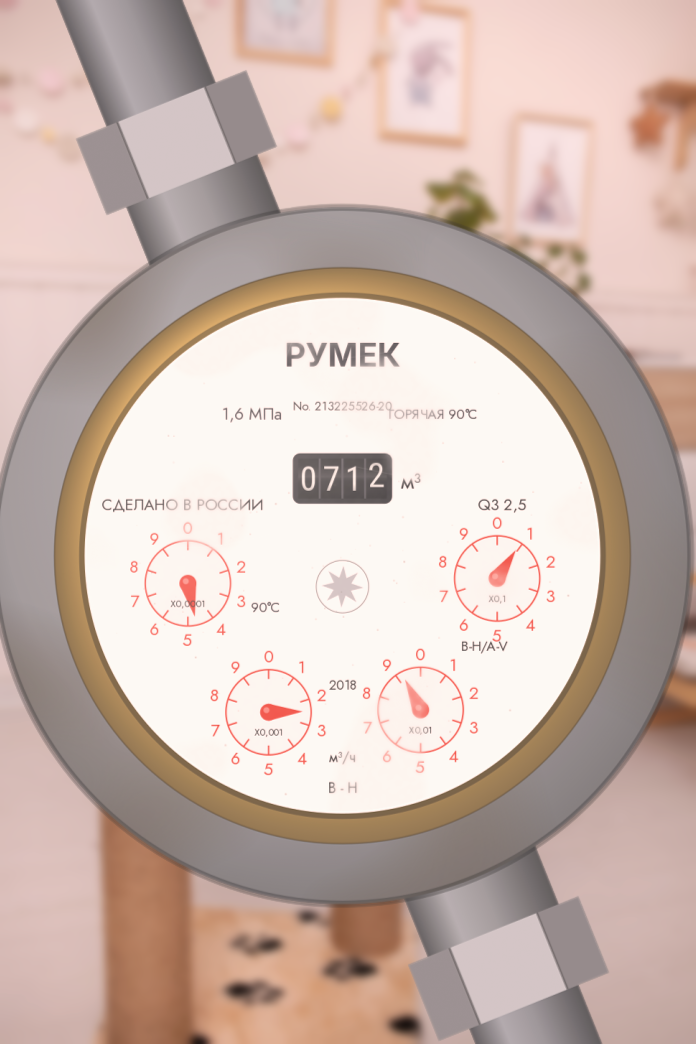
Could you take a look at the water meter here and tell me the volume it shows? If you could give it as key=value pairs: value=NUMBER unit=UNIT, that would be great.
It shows value=712.0924 unit=m³
